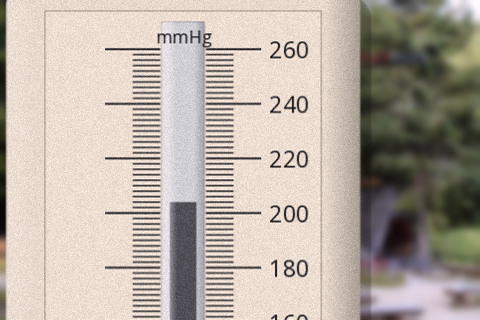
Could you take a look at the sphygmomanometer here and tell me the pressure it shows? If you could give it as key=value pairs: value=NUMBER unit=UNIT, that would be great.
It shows value=204 unit=mmHg
